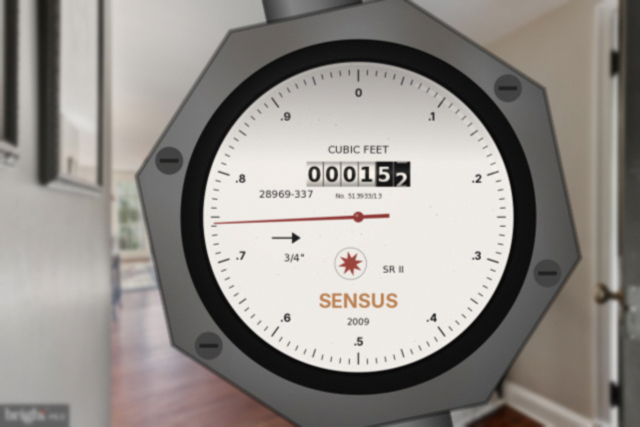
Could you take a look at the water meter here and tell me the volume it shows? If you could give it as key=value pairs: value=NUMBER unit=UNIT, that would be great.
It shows value=151.74 unit=ft³
